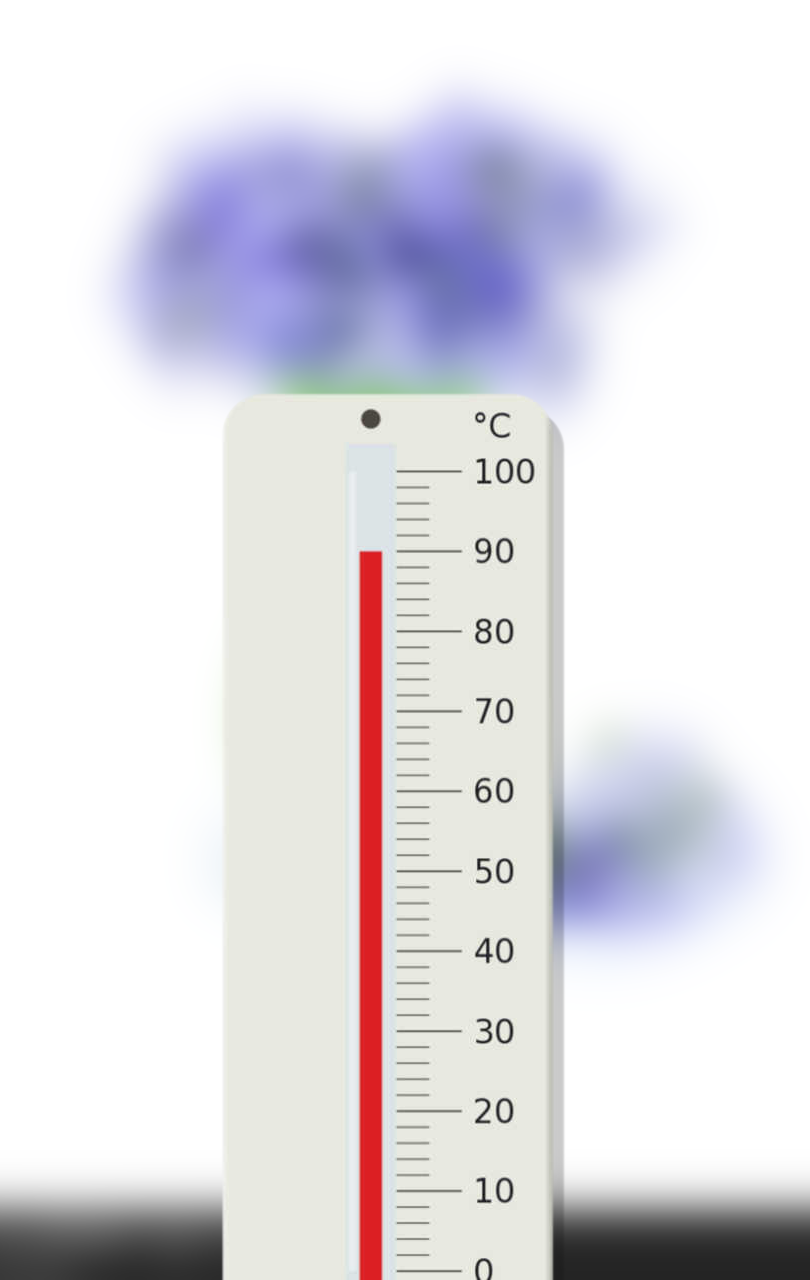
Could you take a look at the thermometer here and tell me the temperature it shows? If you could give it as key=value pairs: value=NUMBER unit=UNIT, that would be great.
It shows value=90 unit=°C
